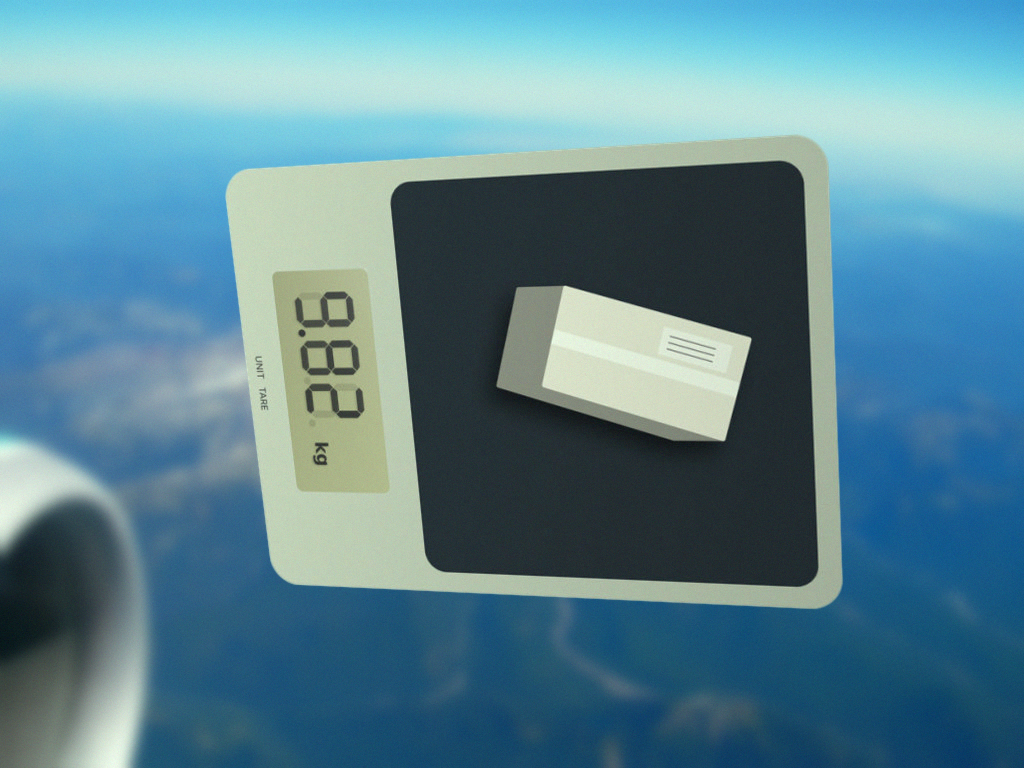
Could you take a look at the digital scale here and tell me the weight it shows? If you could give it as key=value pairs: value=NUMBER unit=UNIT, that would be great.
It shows value=9.82 unit=kg
